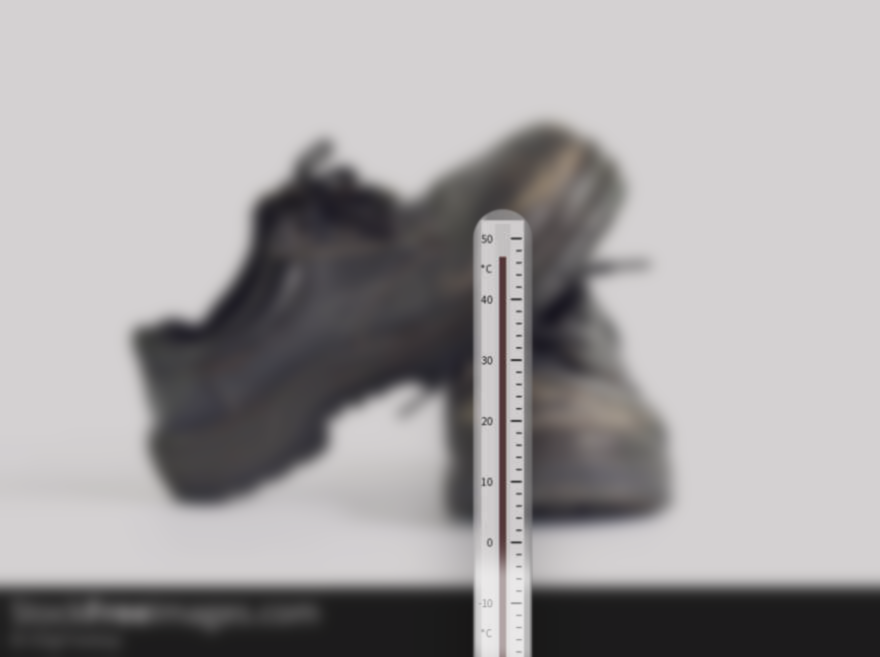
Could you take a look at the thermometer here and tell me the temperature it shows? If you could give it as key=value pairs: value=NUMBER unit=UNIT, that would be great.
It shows value=47 unit=°C
